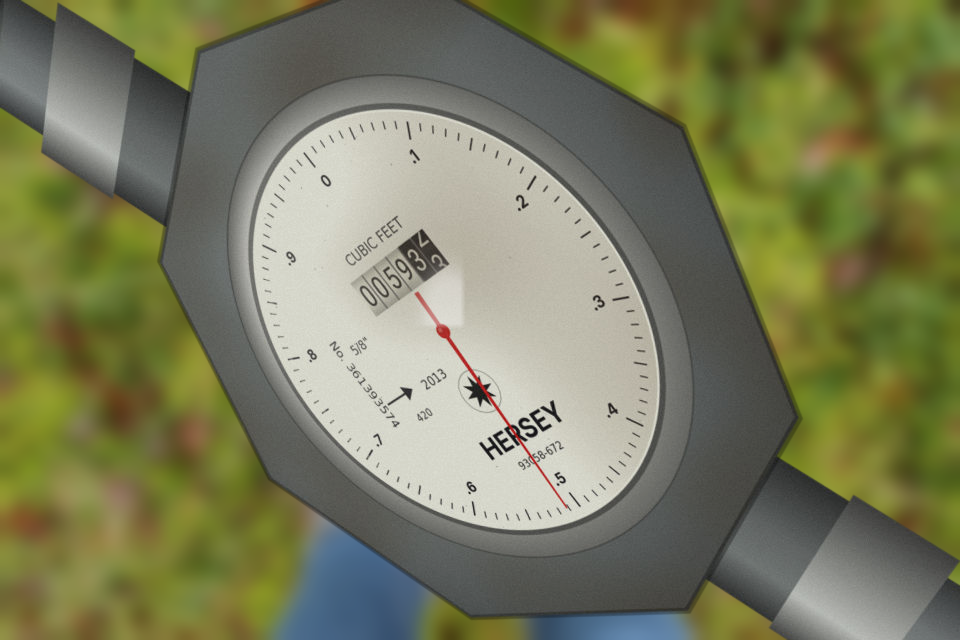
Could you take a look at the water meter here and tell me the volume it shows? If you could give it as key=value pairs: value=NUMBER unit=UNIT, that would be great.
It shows value=5932.51 unit=ft³
